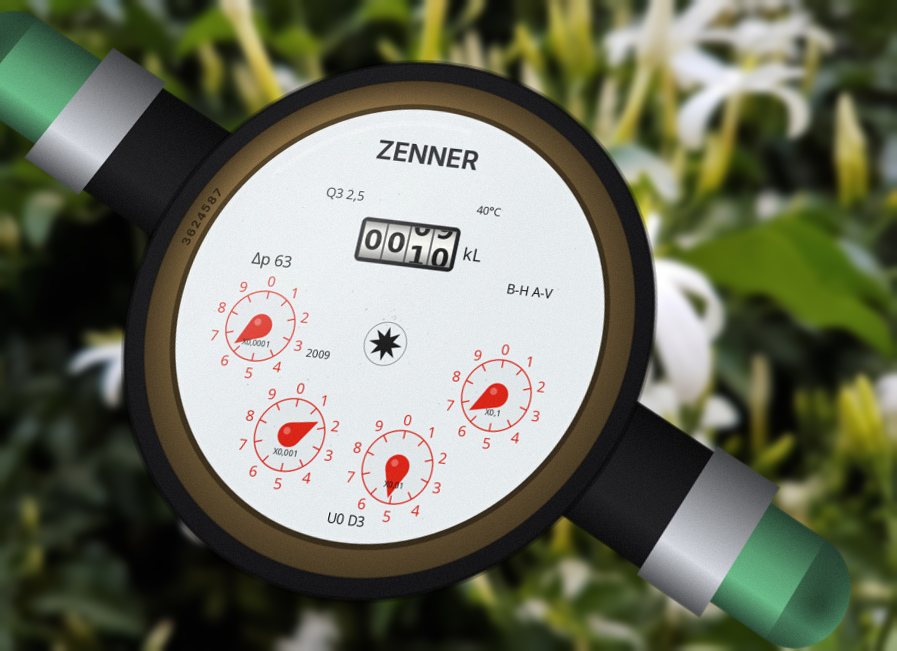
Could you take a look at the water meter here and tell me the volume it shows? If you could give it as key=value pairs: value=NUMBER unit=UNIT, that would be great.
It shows value=9.6516 unit=kL
